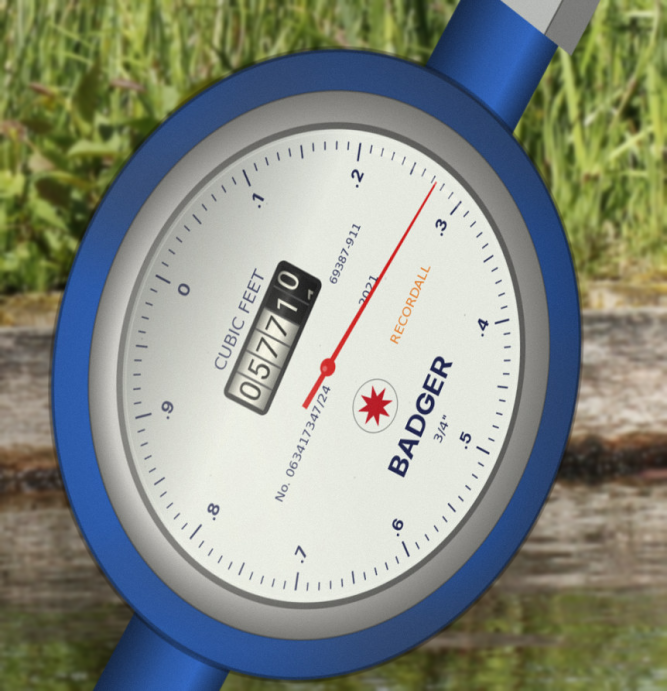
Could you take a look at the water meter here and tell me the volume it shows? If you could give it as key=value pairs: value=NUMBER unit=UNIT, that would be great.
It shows value=57710.27 unit=ft³
